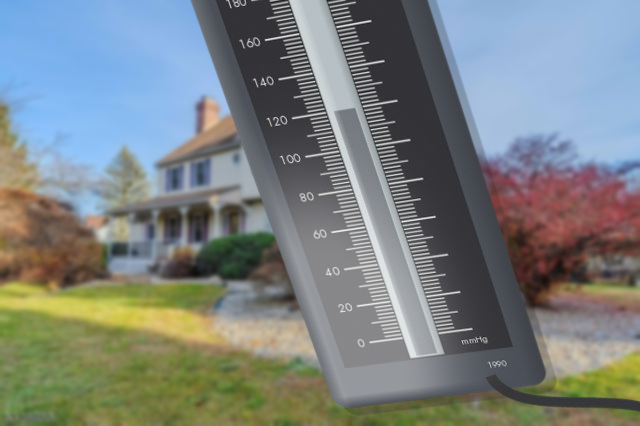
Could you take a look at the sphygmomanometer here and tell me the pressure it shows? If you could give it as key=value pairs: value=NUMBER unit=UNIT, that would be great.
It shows value=120 unit=mmHg
